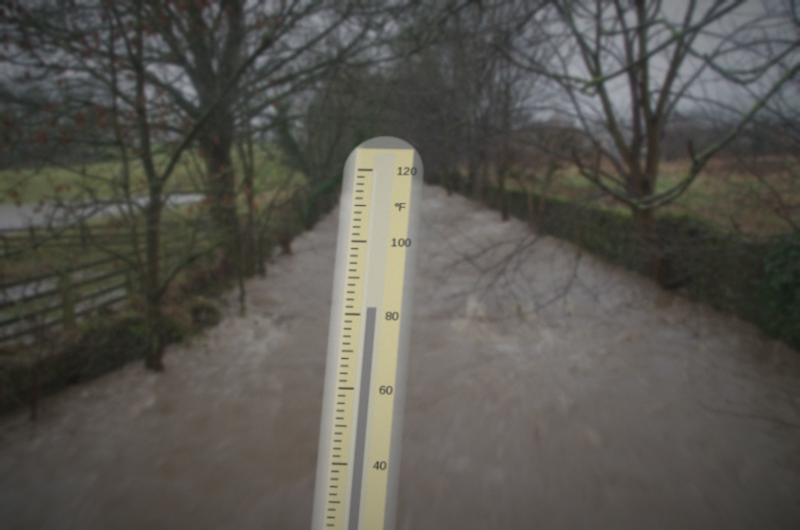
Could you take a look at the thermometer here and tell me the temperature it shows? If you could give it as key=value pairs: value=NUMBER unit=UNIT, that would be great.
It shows value=82 unit=°F
